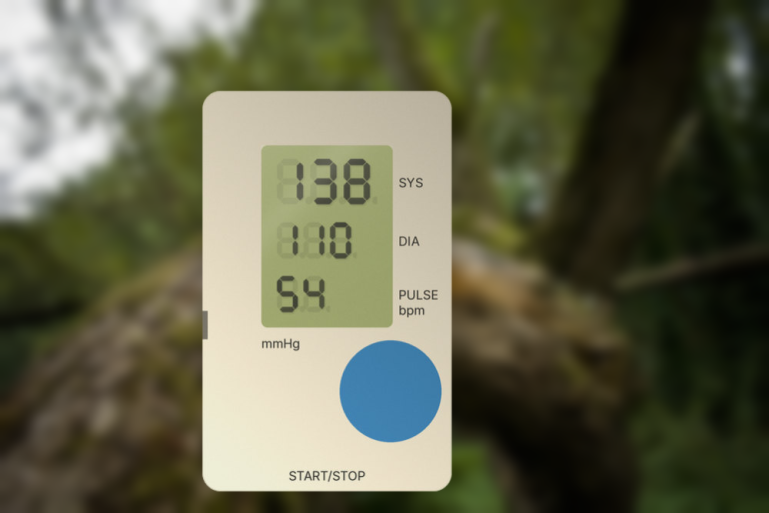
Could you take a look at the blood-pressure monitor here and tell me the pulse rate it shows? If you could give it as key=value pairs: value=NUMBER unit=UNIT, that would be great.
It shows value=54 unit=bpm
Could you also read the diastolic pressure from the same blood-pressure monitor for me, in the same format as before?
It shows value=110 unit=mmHg
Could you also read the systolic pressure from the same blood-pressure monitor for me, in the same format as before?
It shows value=138 unit=mmHg
